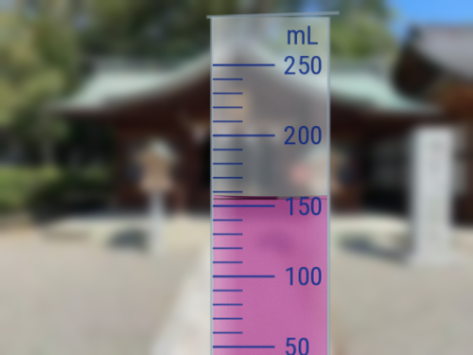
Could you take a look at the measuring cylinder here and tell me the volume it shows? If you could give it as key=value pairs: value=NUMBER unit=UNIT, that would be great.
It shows value=155 unit=mL
